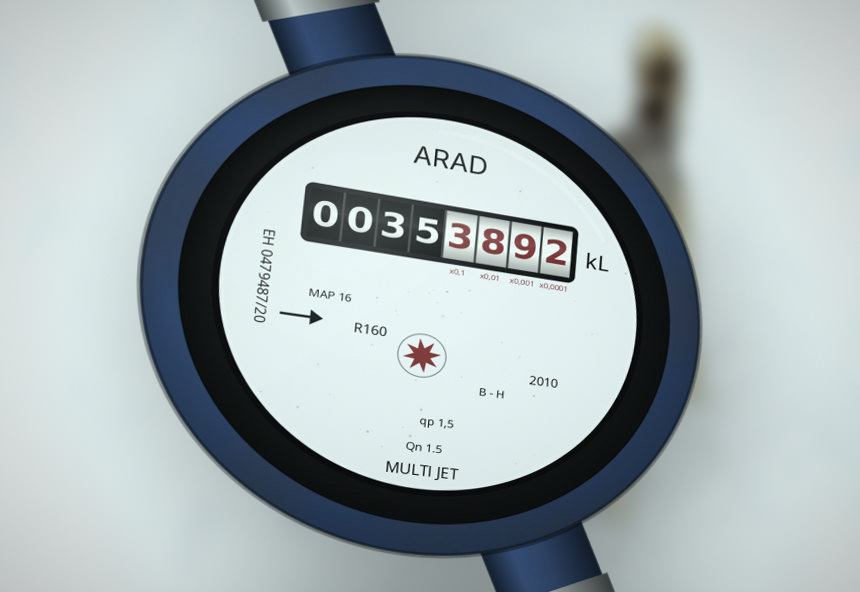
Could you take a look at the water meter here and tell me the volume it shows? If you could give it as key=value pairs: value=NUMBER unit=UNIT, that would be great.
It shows value=35.3892 unit=kL
